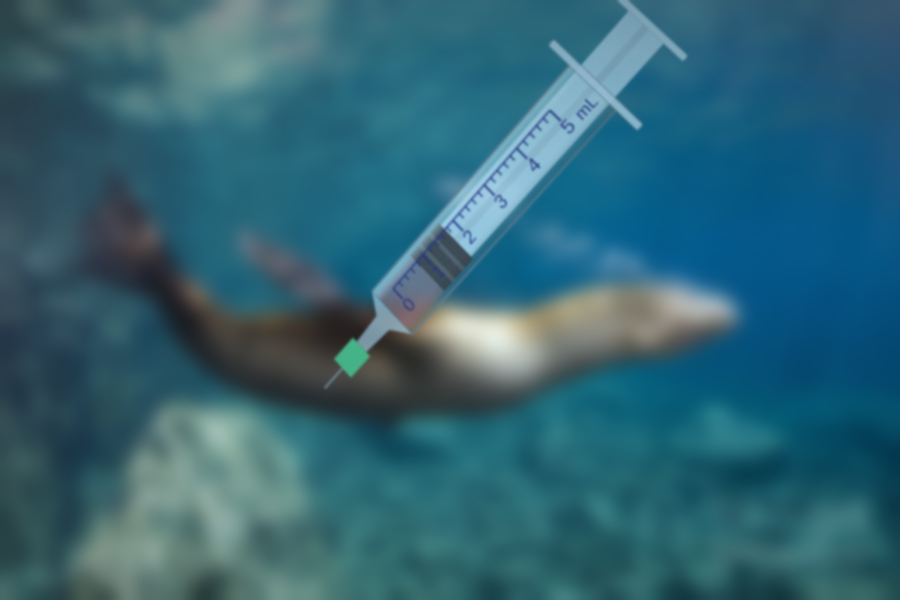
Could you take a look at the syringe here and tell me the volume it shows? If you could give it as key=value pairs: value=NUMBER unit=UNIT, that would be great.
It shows value=0.8 unit=mL
